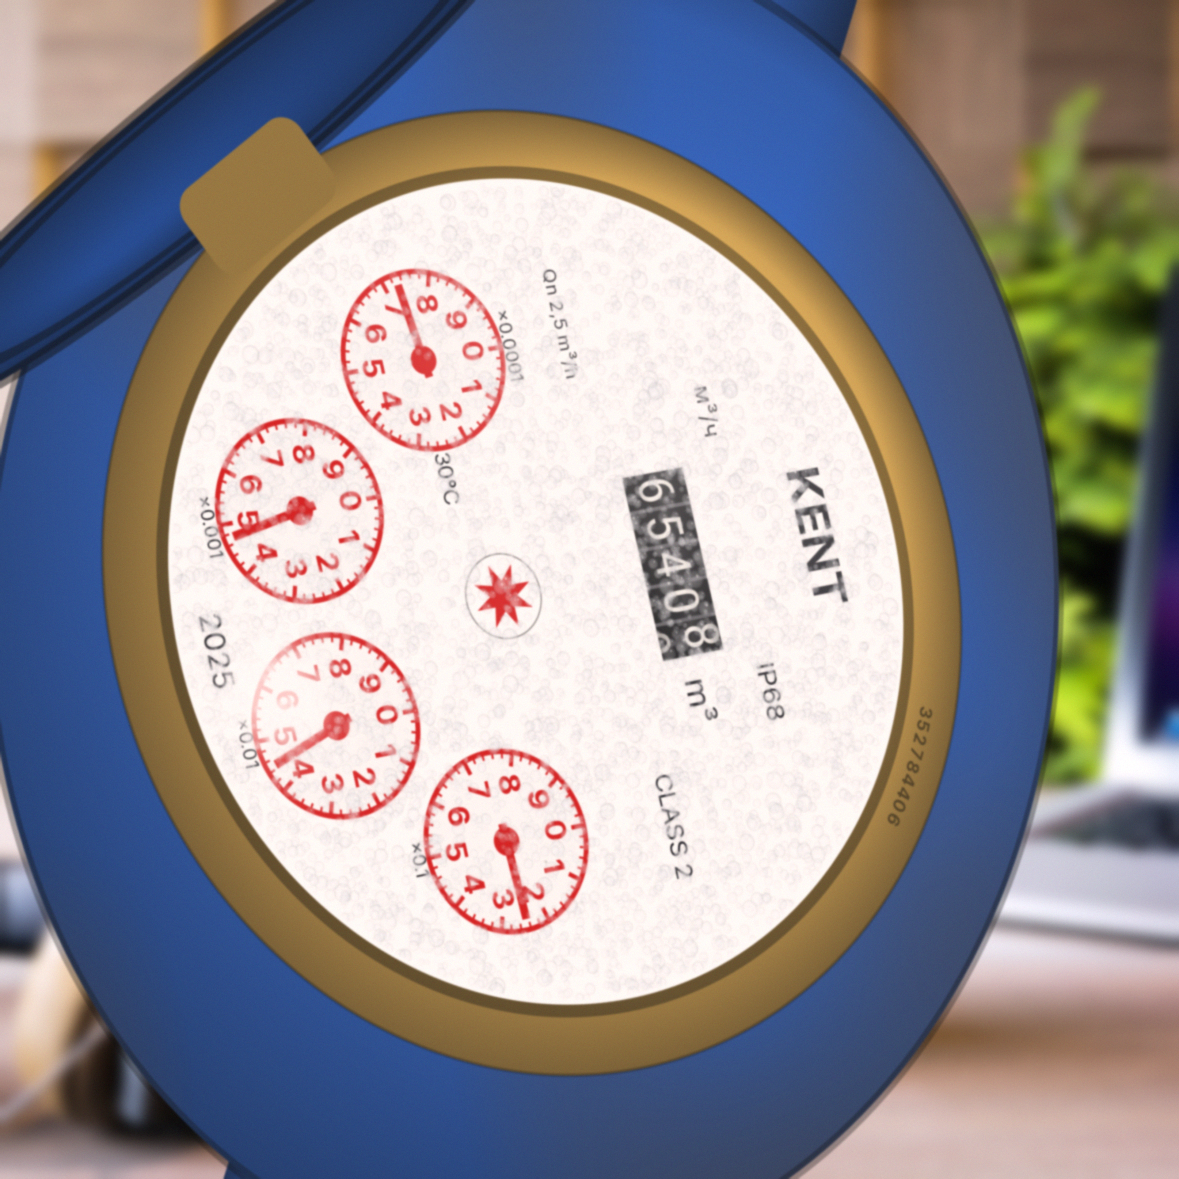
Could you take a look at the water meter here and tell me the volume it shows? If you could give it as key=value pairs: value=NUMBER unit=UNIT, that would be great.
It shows value=65408.2447 unit=m³
